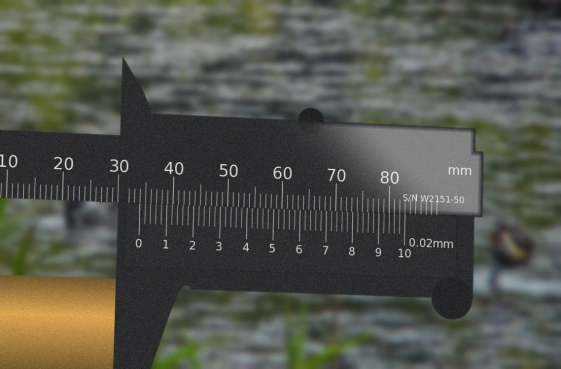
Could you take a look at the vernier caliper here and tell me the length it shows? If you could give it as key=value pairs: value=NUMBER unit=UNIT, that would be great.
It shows value=34.0 unit=mm
